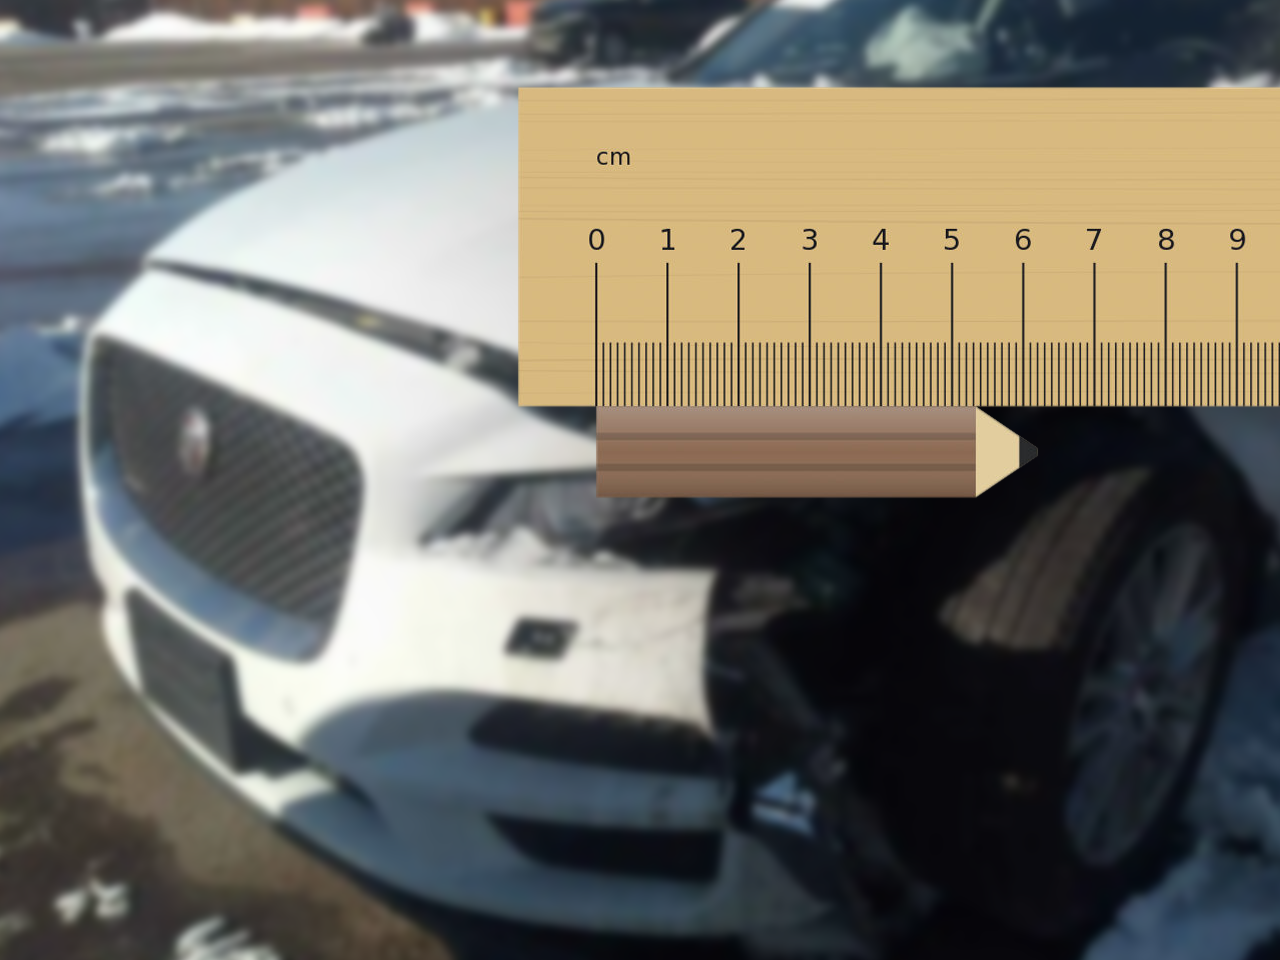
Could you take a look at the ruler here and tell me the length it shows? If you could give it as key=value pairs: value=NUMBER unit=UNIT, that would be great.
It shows value=6.2 unit=cm
